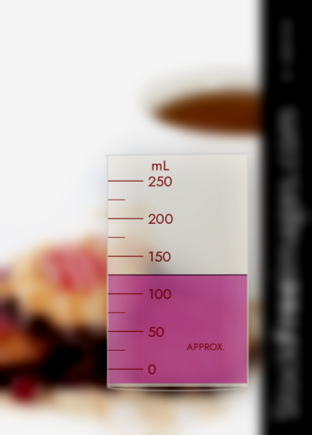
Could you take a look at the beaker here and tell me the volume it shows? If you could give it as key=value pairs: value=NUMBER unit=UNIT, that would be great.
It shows value=125 unit=mL
